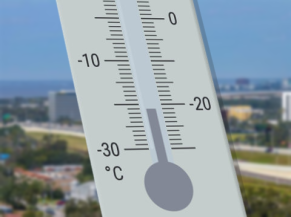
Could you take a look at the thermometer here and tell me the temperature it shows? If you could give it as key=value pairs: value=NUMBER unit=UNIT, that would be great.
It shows value=-21 unit=°C
